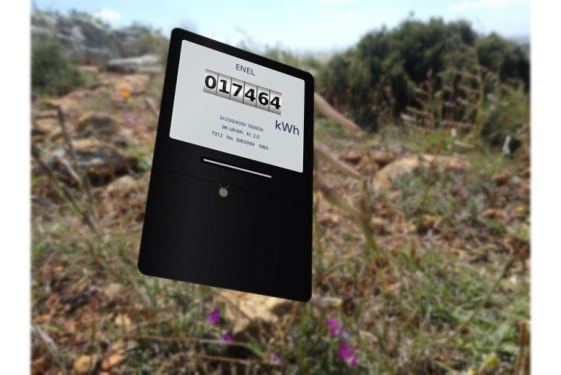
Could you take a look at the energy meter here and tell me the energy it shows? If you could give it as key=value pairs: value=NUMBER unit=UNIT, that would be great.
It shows value=17464 unit=kWh
